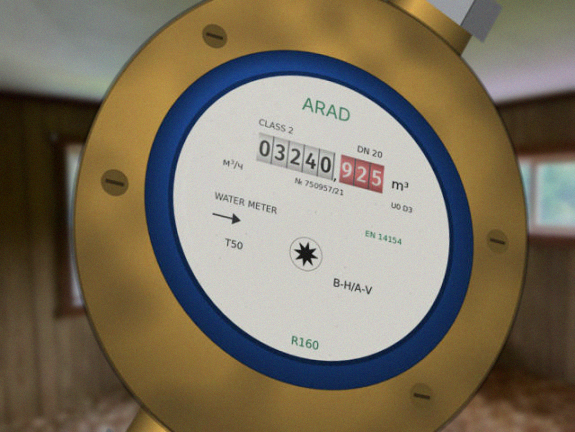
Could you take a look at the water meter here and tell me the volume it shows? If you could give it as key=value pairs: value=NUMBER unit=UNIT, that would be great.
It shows value=3240.925 unit=m³
